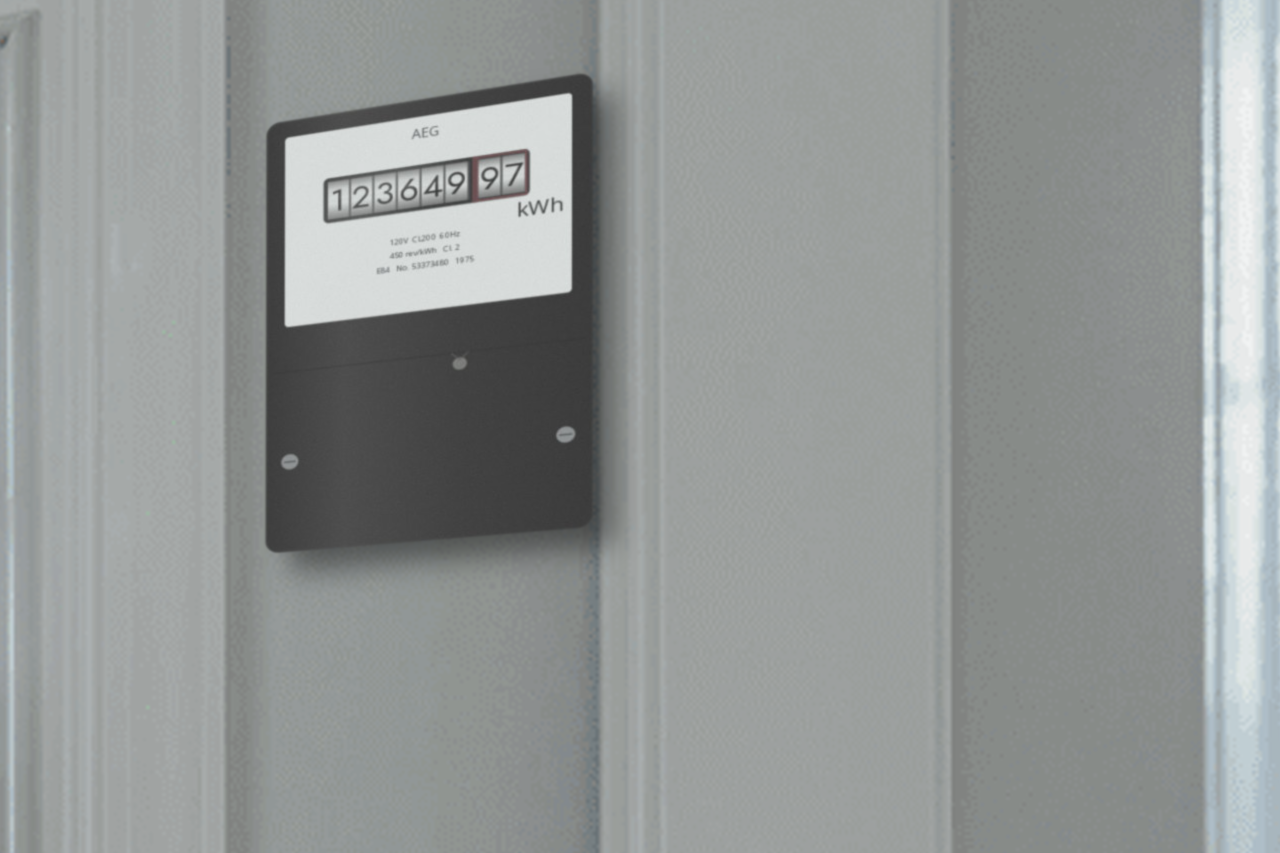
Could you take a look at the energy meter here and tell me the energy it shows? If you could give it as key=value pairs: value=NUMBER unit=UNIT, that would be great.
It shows value=123649.97 unit=kWh
